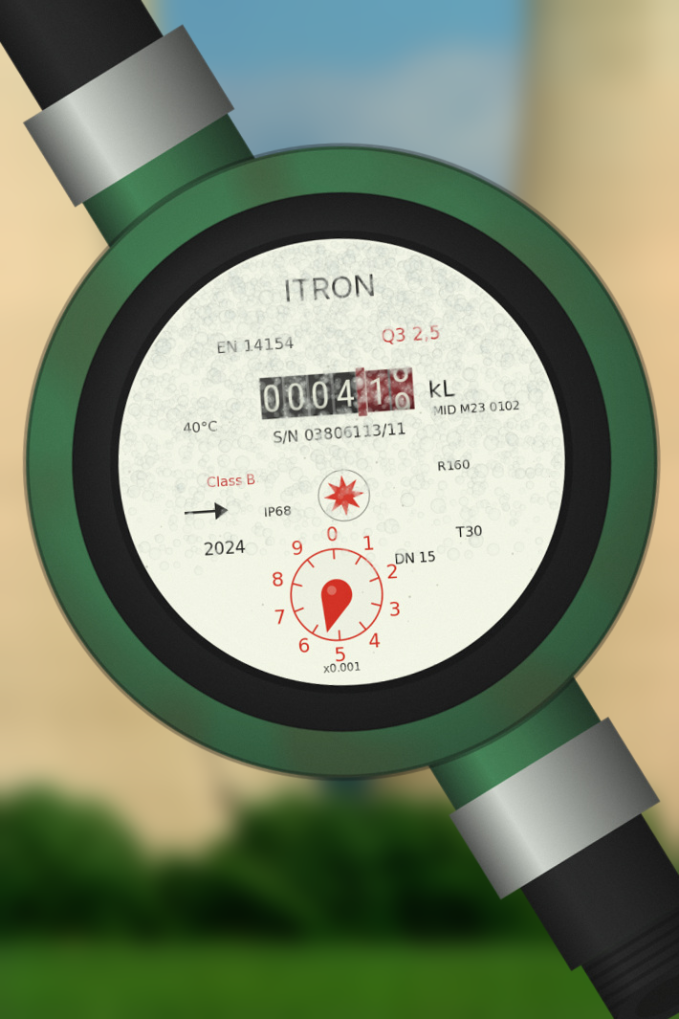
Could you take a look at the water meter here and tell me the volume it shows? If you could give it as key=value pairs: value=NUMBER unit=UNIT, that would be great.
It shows value=4.185 unit=kL
